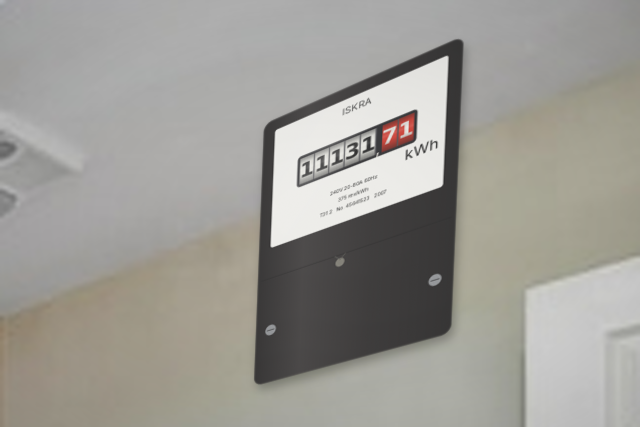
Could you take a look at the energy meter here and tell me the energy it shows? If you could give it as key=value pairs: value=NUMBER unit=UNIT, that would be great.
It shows value=11131.71 unit=kWh
